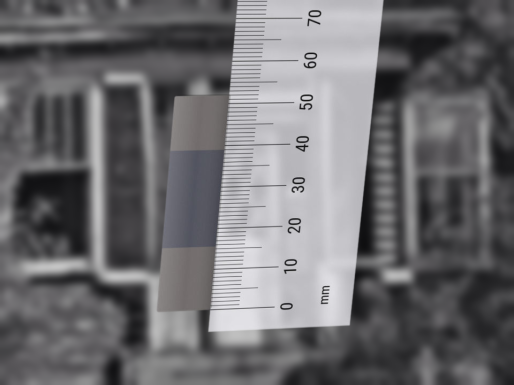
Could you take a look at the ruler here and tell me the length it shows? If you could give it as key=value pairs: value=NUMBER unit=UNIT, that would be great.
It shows value=52 unit=mm
